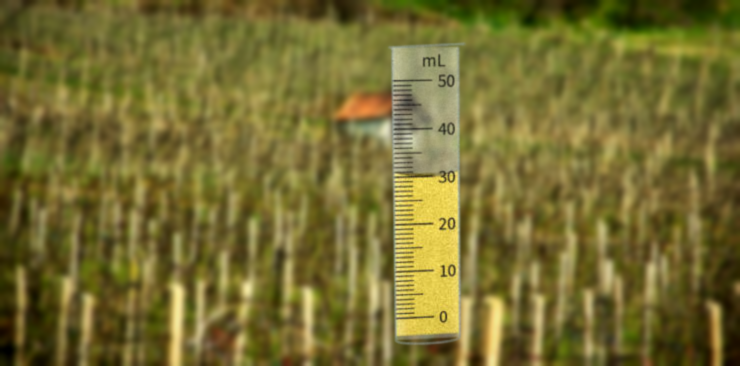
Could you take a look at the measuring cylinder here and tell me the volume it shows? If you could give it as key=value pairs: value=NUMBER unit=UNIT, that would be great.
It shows value=30 unit=mL
